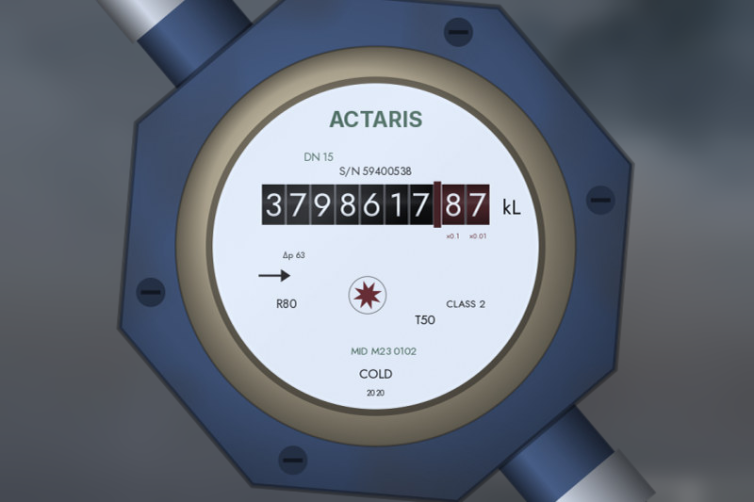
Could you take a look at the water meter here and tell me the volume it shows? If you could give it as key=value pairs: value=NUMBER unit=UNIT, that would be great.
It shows value=3798617.87 unit=kL
